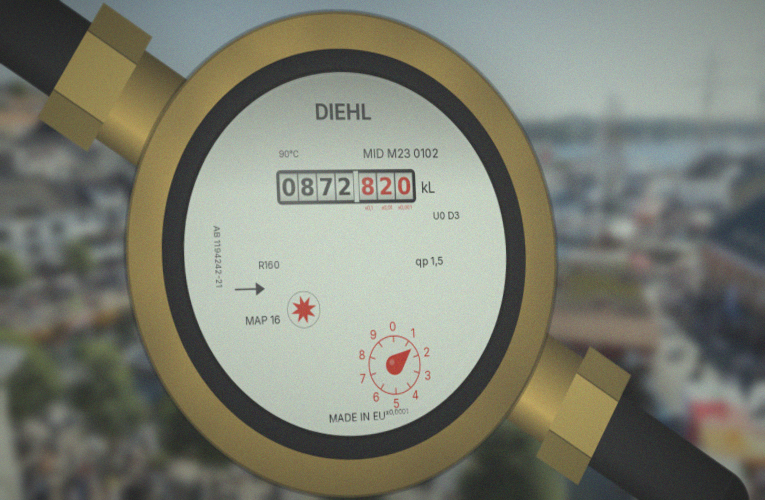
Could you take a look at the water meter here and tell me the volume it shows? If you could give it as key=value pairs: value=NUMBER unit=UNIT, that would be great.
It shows value=872.8201 unit=kL
